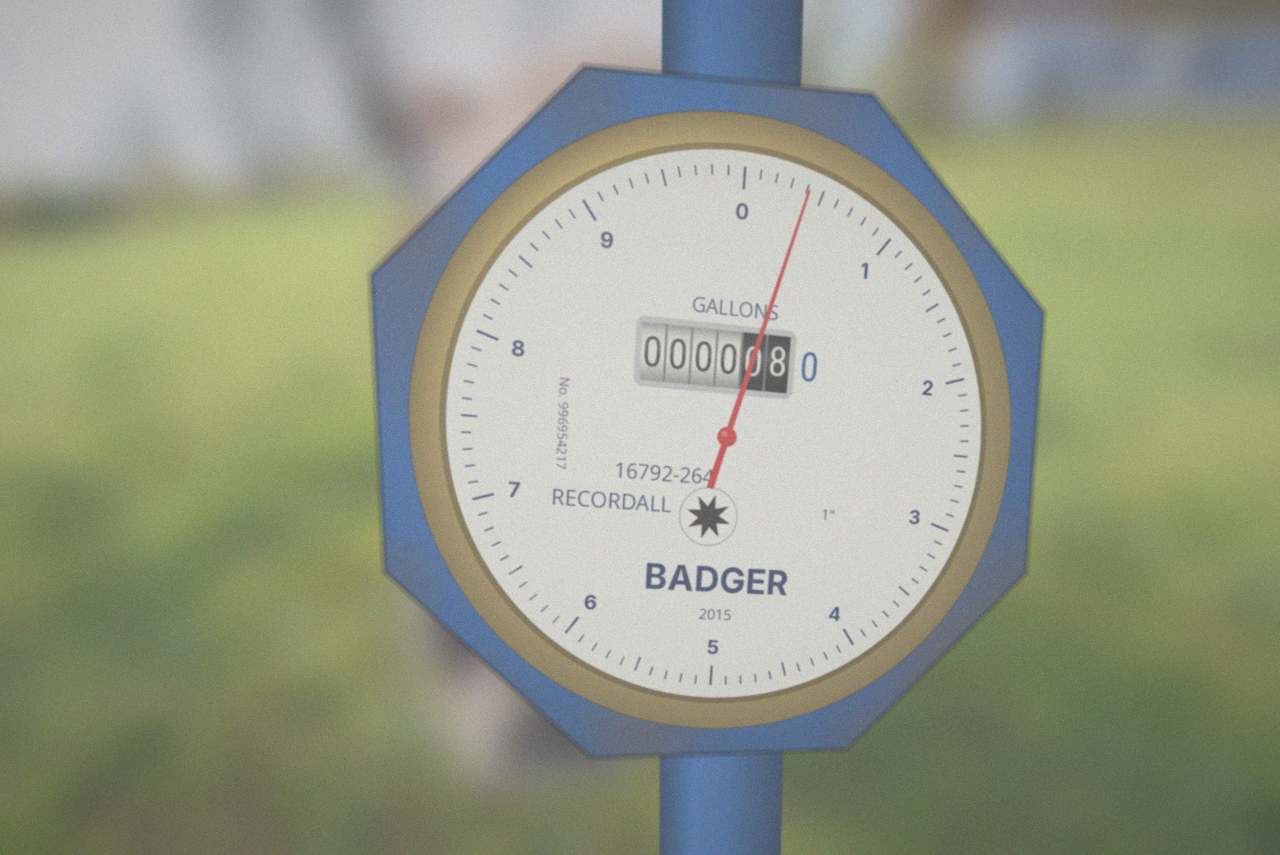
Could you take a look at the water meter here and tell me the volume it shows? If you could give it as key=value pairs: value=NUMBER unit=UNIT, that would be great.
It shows value=80.4 unit=gal
